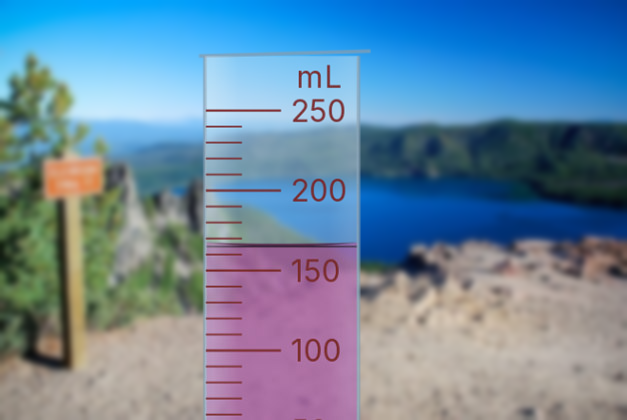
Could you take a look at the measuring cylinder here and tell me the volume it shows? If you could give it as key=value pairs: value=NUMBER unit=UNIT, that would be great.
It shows value=165 unit=mL
